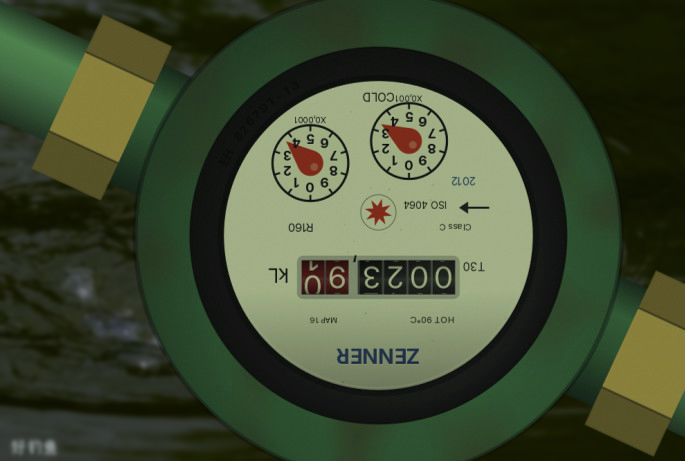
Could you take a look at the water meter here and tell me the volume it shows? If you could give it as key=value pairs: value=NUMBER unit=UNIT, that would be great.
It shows value=23.9033 unit=kL
